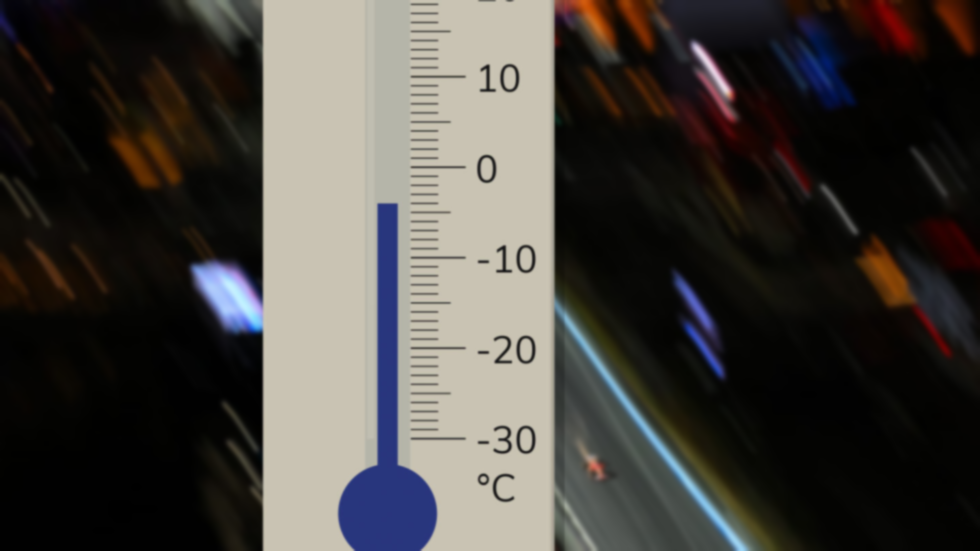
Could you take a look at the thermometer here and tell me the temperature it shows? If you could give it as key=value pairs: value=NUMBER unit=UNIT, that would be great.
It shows value=-4 unit=°C
